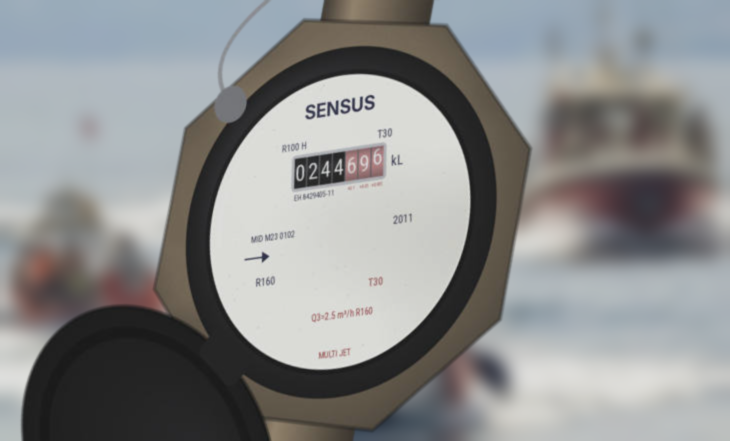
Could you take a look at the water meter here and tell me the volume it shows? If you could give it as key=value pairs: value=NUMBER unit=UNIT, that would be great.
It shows value=244.696 unit=kL
